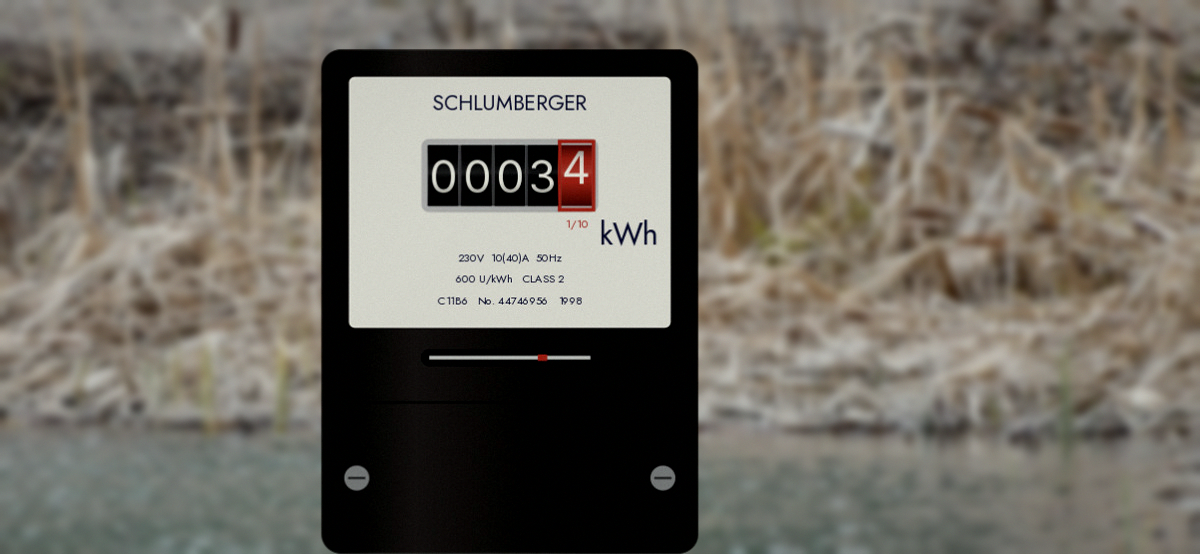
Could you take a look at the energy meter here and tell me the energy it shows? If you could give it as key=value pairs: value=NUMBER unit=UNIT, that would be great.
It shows value=3.4 unit=kWh
